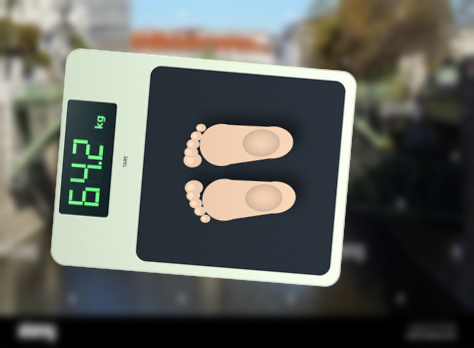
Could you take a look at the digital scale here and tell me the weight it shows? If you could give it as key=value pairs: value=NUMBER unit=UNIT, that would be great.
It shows value=64.2 unit=kg
